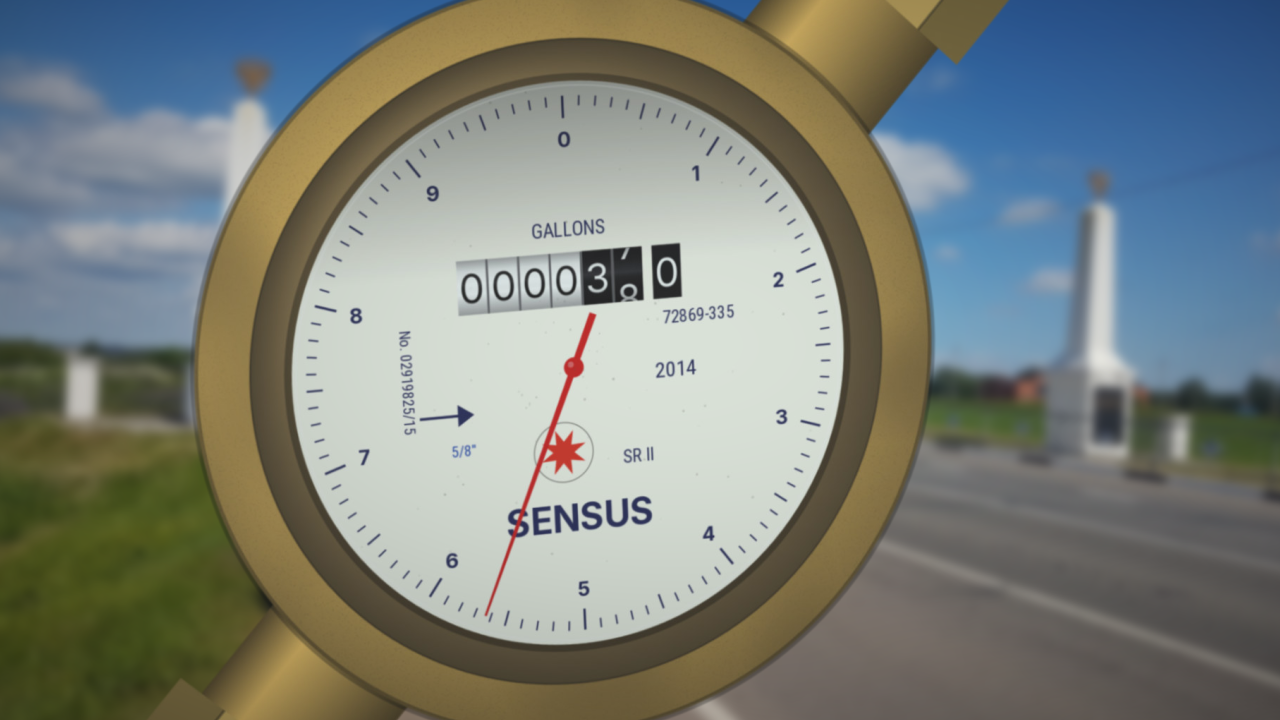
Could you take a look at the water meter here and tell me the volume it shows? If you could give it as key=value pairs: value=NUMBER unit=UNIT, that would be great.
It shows value=375.6 unit=gal
